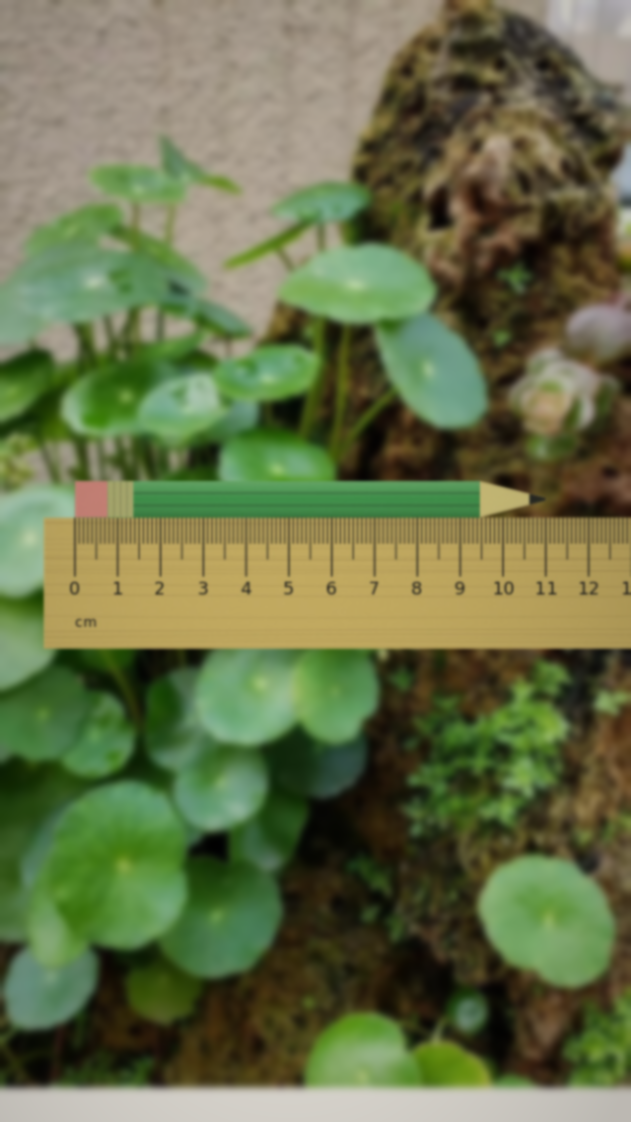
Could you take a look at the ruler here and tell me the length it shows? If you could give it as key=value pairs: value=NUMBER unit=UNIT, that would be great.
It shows value=11 unit=cm
